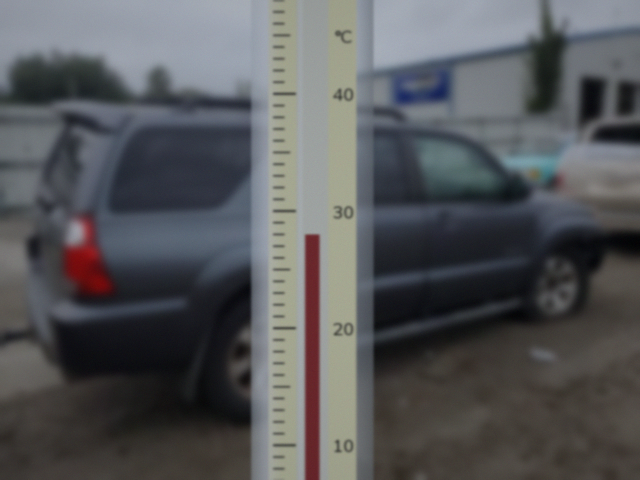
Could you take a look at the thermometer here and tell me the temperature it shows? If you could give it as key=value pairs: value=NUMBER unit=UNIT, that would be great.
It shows value=28 unit=°C
